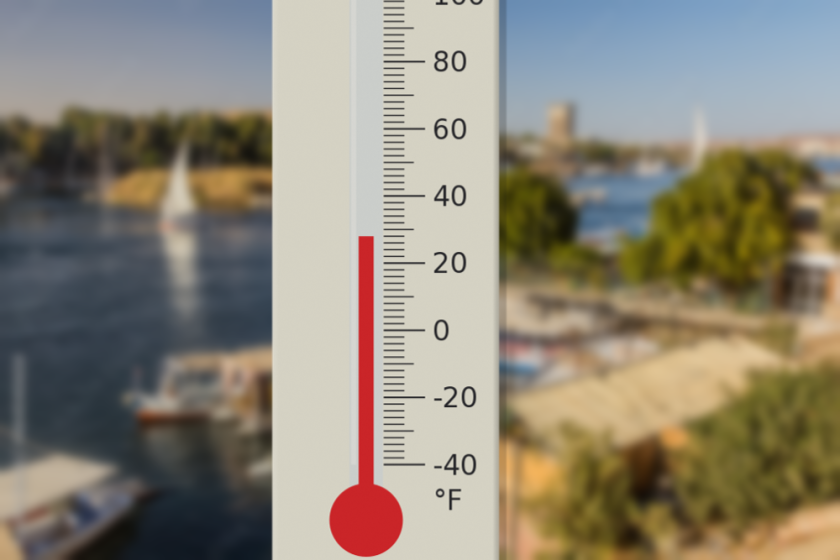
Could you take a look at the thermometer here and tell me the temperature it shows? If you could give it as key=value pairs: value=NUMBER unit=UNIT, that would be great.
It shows value=28 unit=°F
